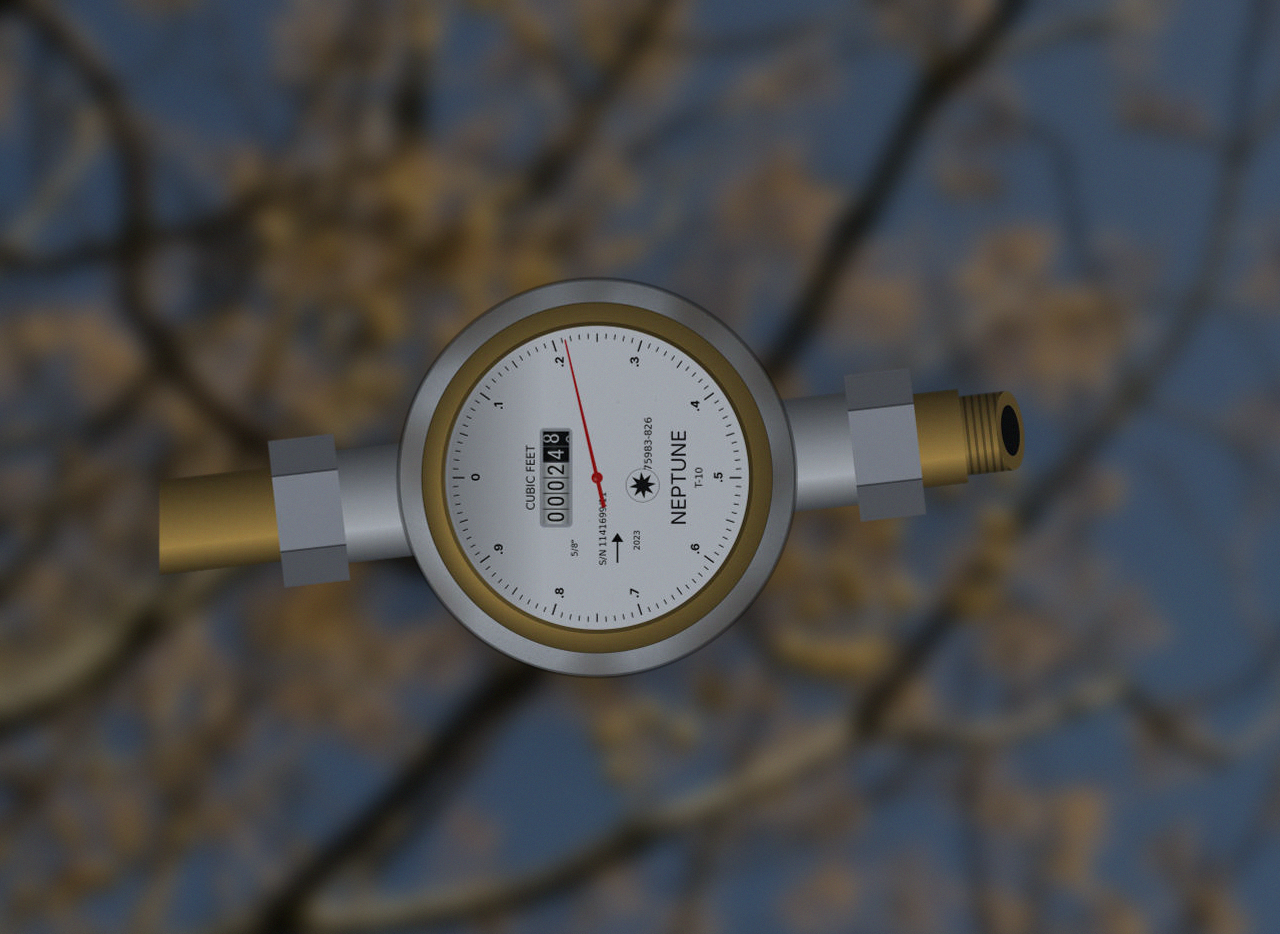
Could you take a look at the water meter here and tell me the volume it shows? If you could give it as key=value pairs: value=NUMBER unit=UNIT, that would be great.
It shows value=248.21 unit=ft³
